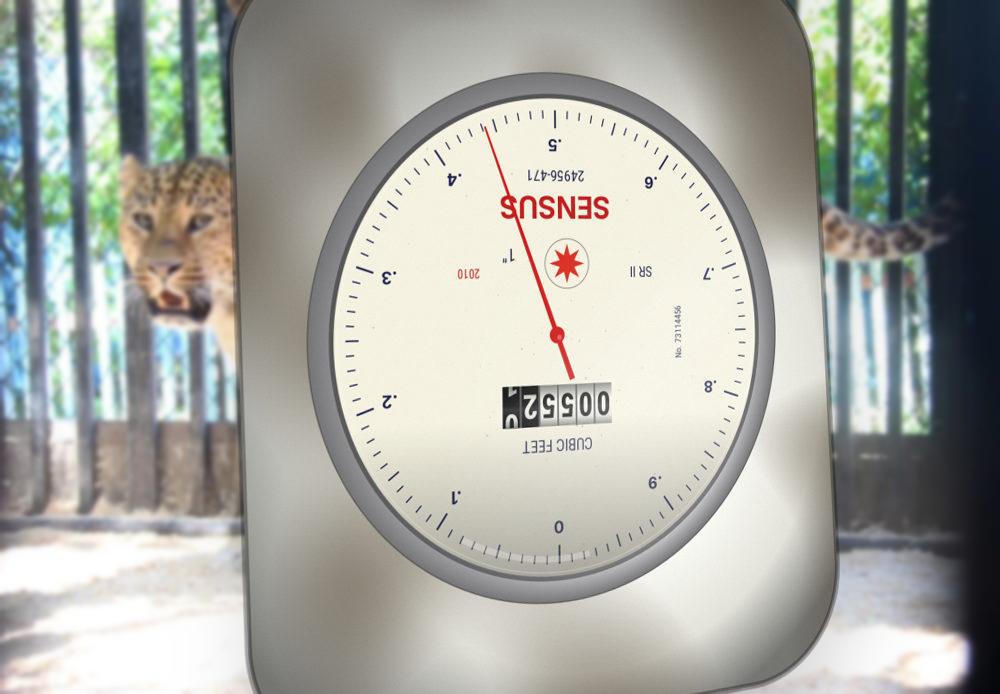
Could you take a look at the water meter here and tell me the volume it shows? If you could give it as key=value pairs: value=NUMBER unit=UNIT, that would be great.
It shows value=5520.44 unit=ft³
